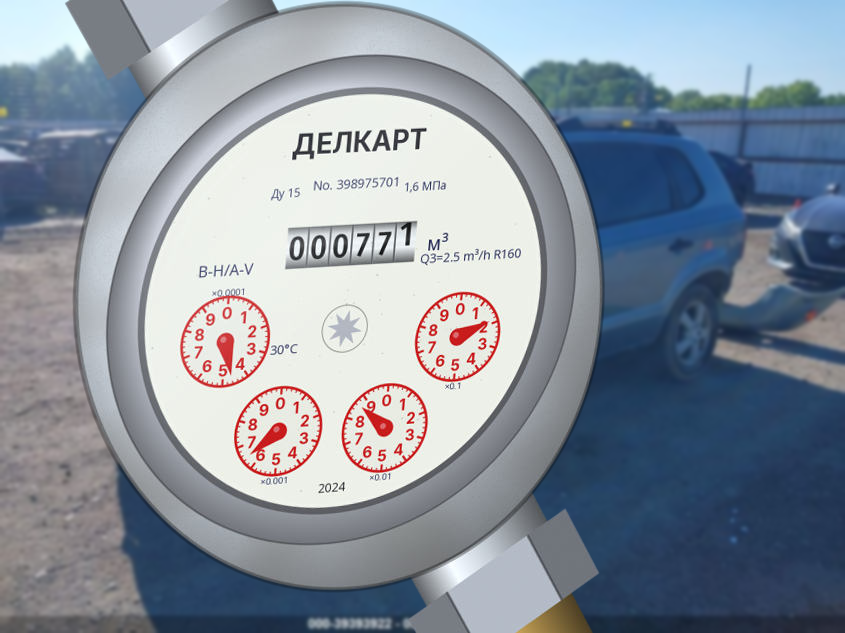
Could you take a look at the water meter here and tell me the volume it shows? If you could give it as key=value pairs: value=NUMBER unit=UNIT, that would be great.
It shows value=771.1864 unit=m³
